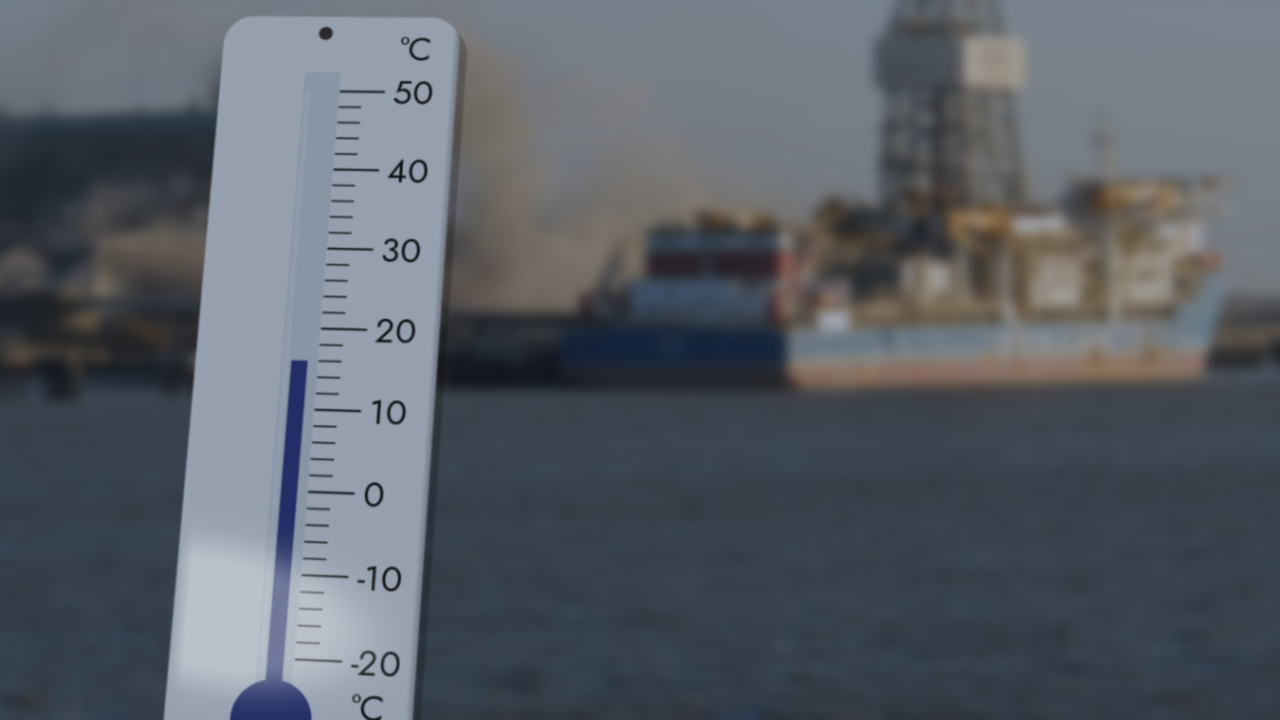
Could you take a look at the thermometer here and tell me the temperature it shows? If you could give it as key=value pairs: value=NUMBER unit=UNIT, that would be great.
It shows value=16 unit=°C
